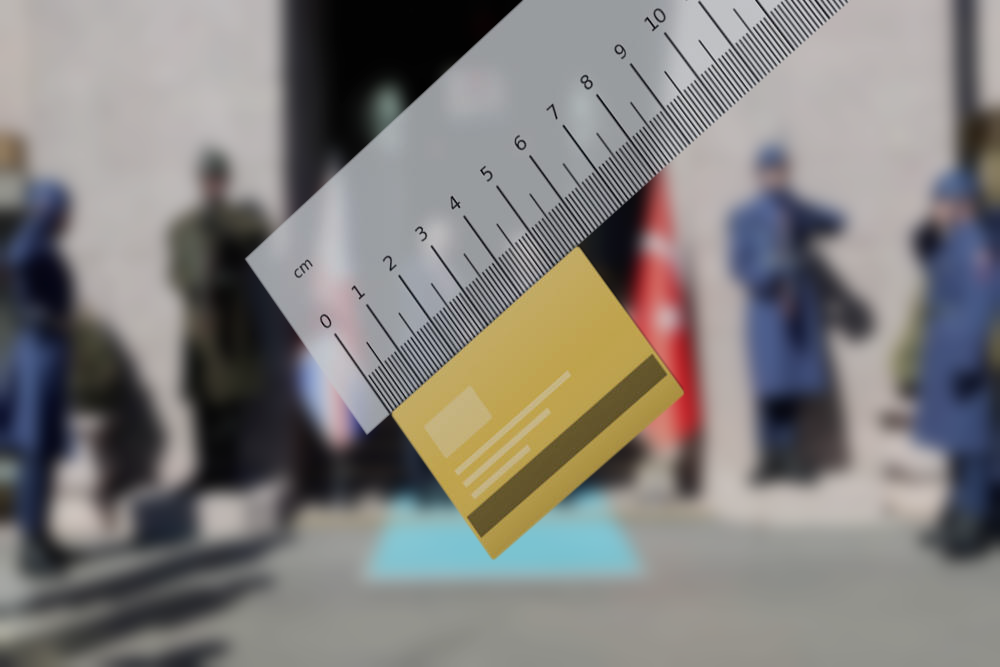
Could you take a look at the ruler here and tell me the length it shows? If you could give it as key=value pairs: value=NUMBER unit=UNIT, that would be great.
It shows value=5.7 unit=cm
